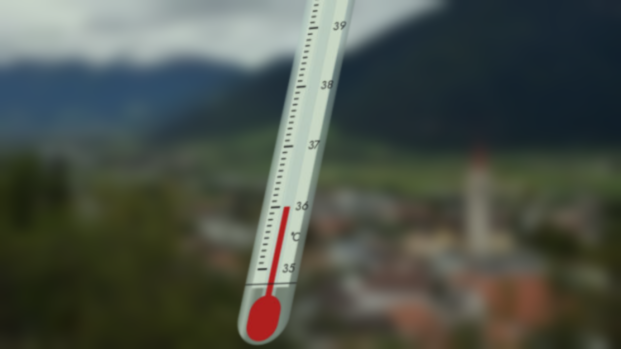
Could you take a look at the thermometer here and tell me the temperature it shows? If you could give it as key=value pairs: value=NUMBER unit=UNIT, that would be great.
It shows value=36 unit=°C
